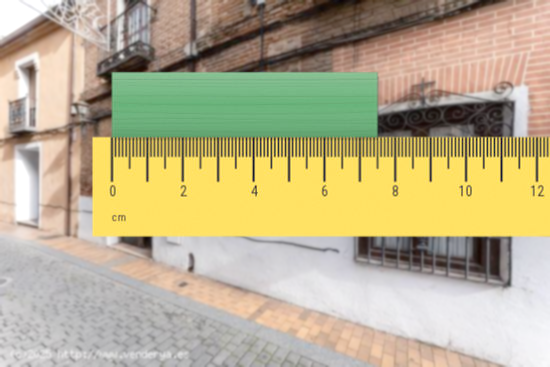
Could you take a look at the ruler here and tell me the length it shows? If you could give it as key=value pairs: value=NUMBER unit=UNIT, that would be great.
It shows value=7.5 unit=cm
